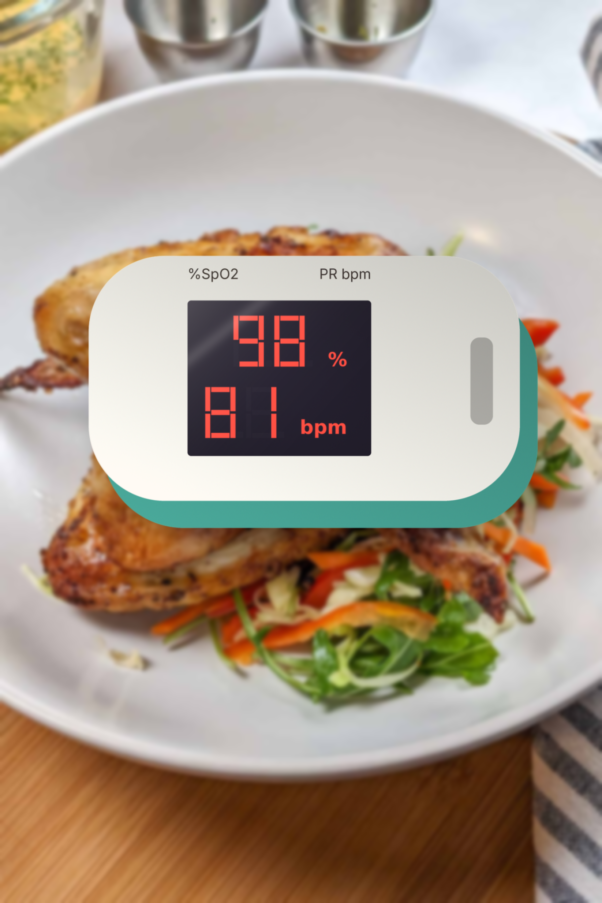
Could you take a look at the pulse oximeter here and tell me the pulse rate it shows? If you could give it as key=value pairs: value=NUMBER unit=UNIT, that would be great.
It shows value=81 unit=bpm
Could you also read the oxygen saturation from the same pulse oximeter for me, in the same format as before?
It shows value=98 unit=%
